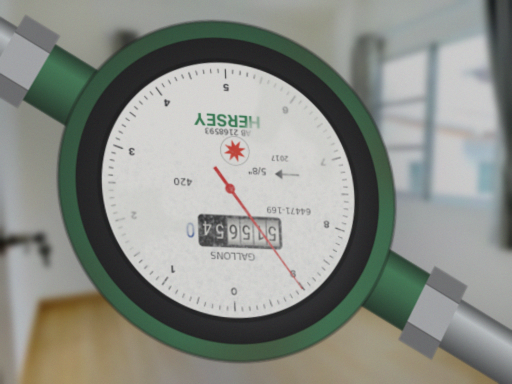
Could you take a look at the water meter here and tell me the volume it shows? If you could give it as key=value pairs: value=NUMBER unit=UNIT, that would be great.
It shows value=5156539.0 unit=gal
